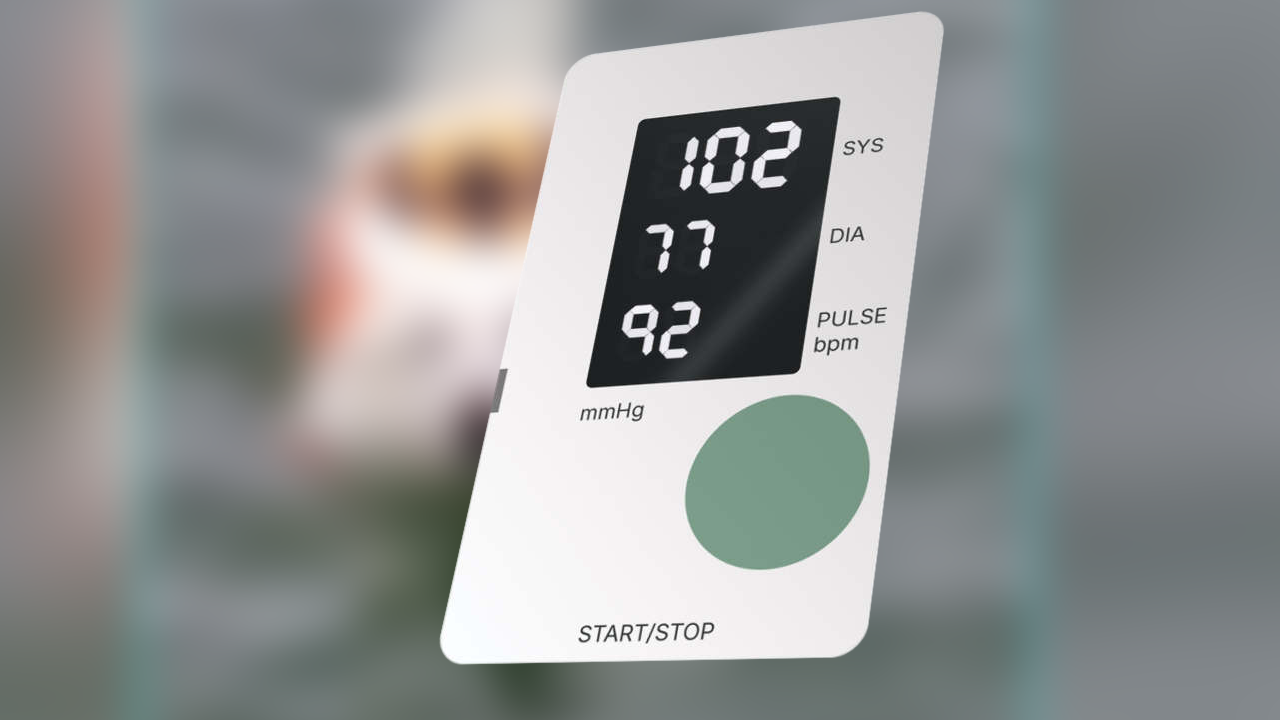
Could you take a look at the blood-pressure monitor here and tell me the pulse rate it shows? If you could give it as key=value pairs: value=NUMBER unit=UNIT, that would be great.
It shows value=92 unit=bpm
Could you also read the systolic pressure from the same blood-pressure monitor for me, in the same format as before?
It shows value=102 unit=mmHg
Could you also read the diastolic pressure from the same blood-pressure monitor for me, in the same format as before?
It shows value=77 unit=mmHg
